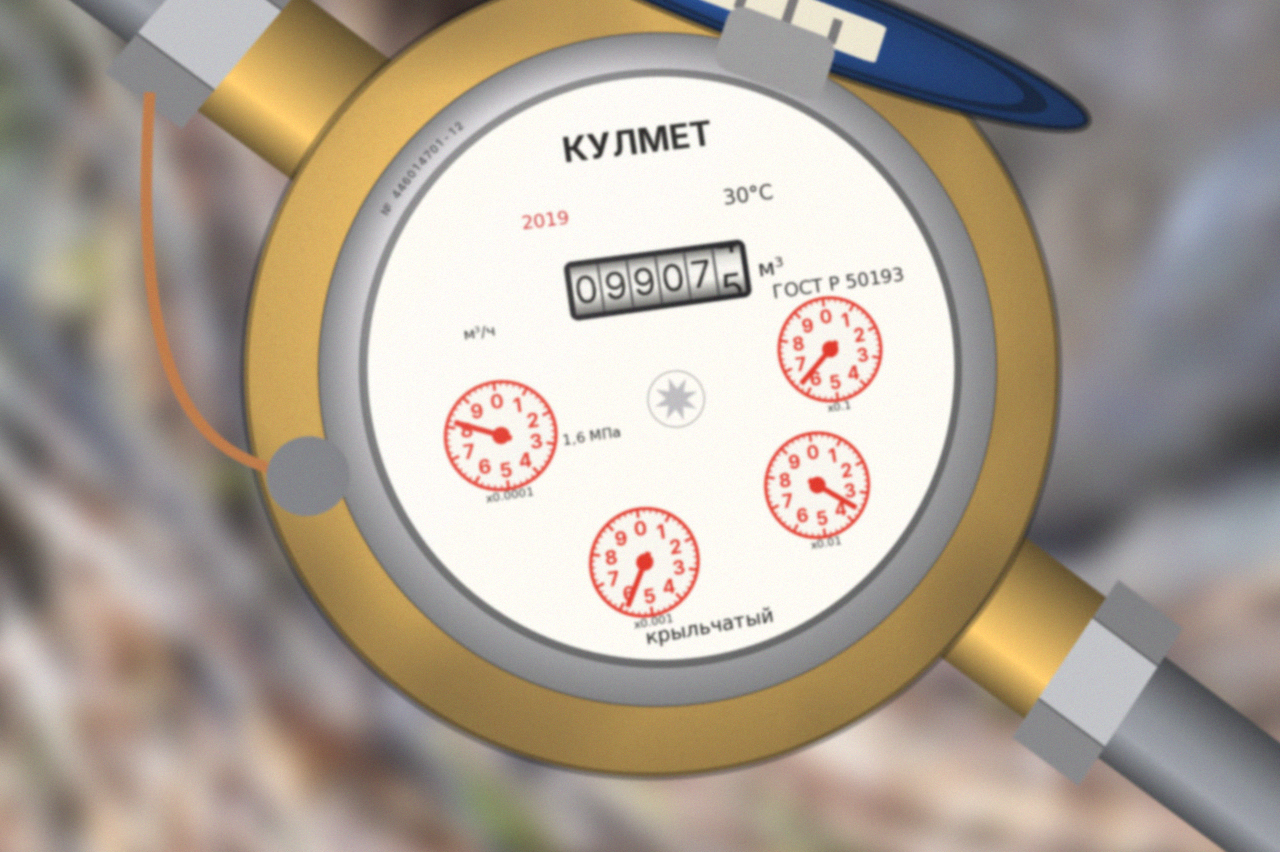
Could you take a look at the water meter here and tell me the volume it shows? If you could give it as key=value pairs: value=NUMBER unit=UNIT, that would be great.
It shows value=99074.6358 unit=m³
